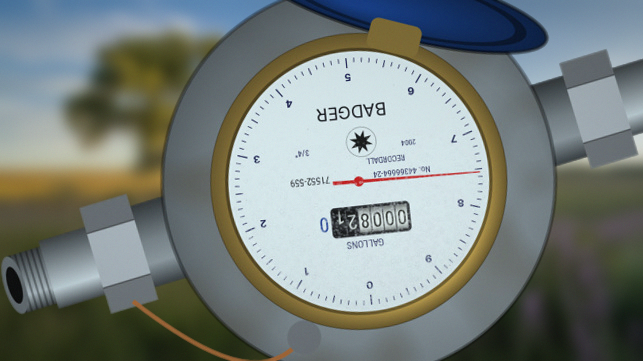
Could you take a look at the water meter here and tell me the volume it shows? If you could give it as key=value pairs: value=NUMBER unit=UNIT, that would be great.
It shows value=8207.5 unit=gal
